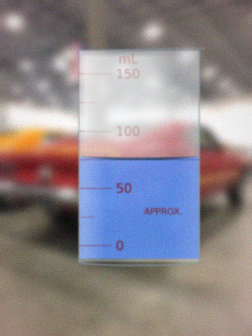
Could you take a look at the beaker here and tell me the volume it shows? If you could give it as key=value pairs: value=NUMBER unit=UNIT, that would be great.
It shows value=75 unit=mL
